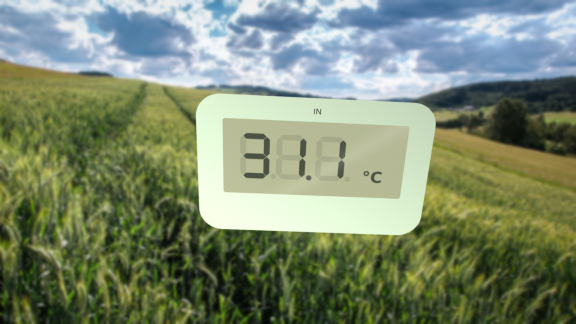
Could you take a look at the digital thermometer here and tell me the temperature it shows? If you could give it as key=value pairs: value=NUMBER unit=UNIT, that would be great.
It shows value=31.1 unit=°C
